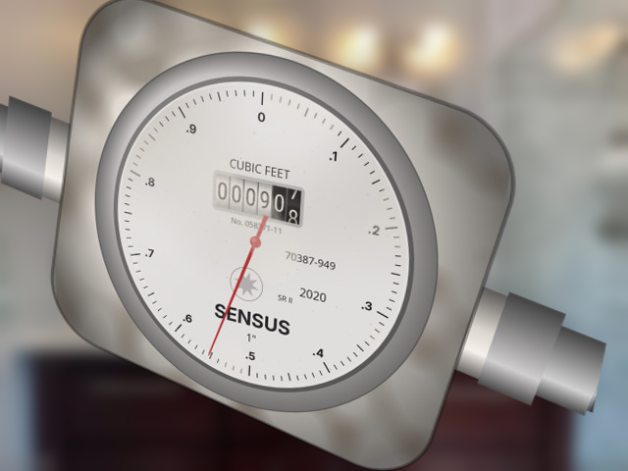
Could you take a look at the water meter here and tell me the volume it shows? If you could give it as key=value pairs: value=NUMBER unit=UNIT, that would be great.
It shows value=907.55 unit=ft³
